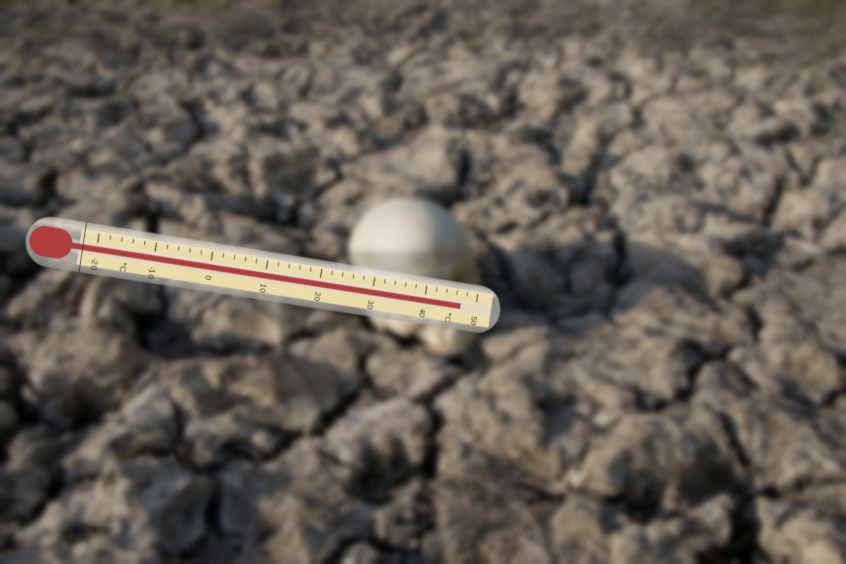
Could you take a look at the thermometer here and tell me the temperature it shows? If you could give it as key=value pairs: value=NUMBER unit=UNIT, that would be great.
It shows value=47 unit=°C
